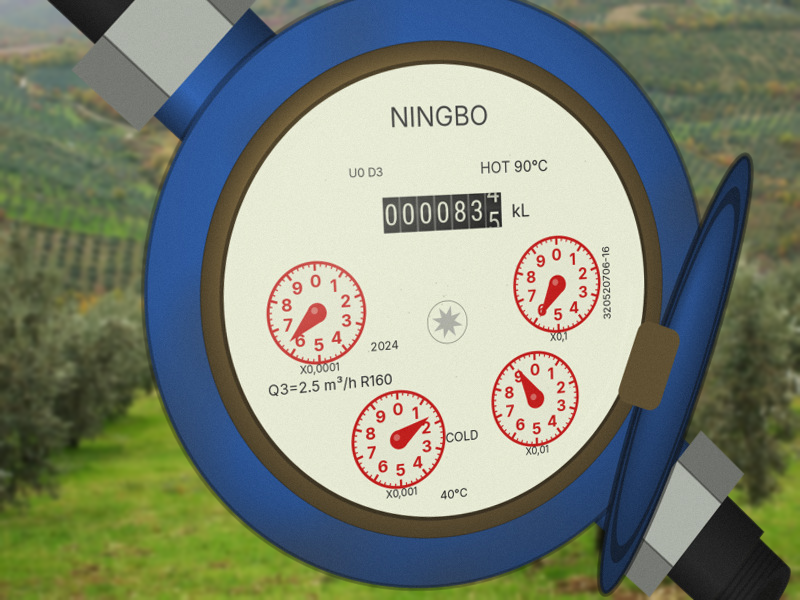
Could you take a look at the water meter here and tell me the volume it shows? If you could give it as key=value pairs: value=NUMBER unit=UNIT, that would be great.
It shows value=834.5916 unit=kL
